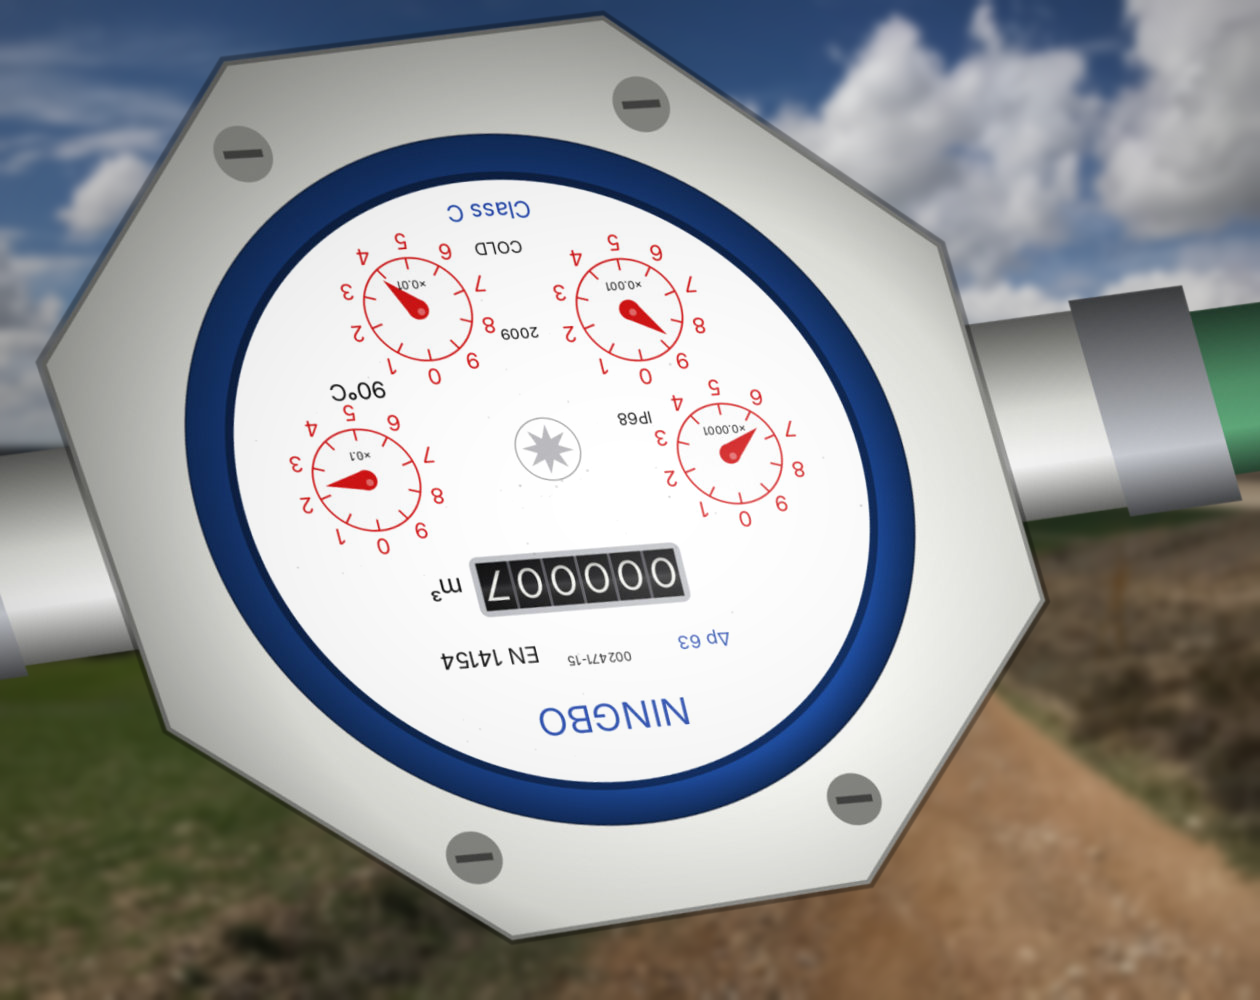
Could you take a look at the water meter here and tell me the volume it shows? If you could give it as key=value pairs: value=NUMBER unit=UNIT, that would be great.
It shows value=7.2386 unit=m³
